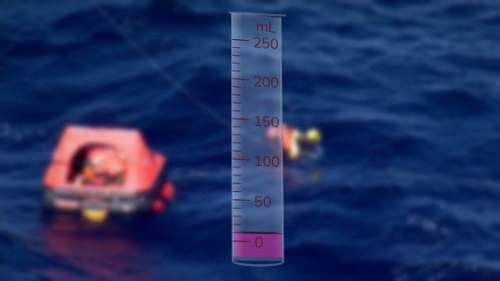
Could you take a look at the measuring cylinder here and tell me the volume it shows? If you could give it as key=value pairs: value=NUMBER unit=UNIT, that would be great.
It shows value=10 unit=mL
